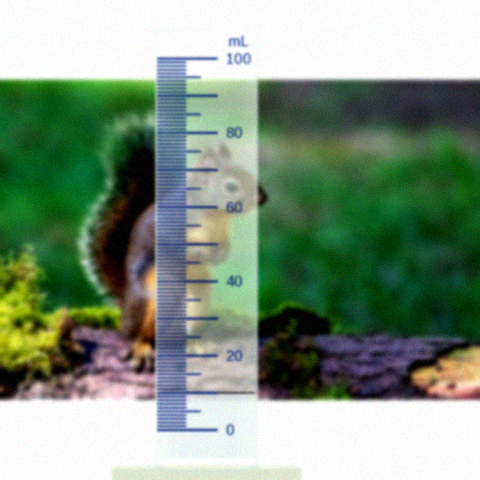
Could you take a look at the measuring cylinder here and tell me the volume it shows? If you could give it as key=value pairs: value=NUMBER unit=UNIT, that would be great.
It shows value=10 unit=mL
